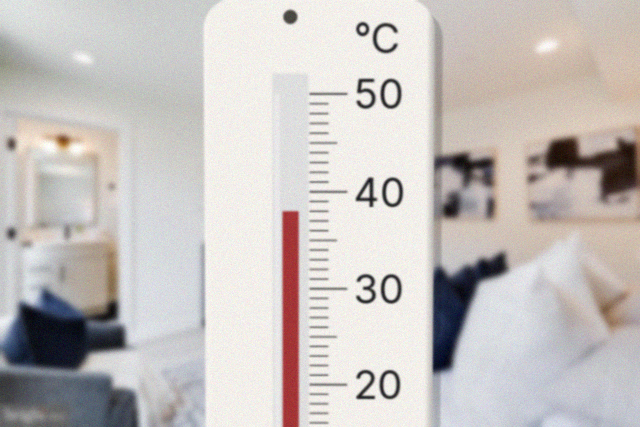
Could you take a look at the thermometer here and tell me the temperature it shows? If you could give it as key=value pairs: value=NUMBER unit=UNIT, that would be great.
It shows value=38 unit=°C
